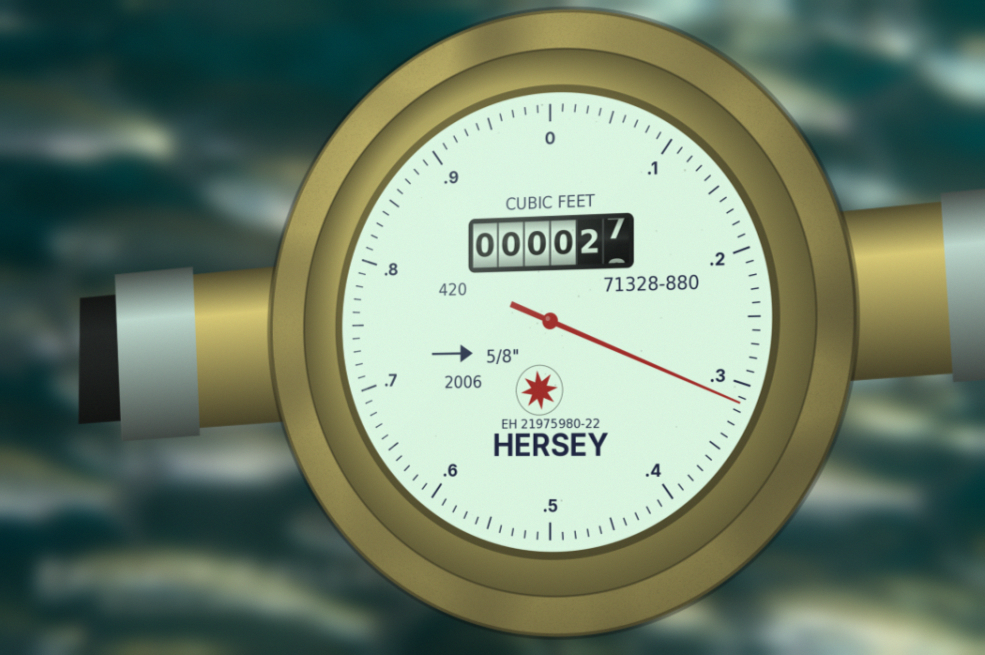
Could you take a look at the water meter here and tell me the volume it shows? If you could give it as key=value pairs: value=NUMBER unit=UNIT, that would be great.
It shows value=27.31 unit=ft³
